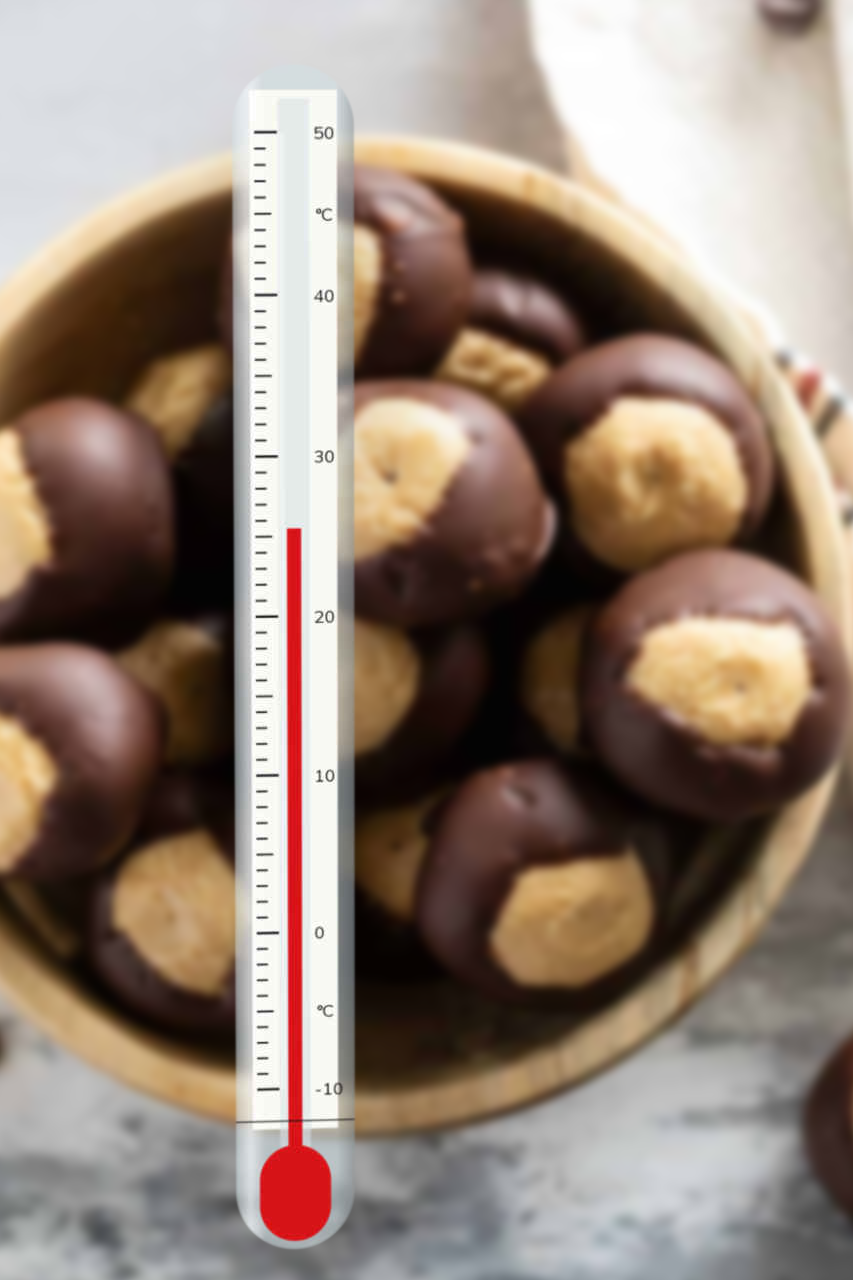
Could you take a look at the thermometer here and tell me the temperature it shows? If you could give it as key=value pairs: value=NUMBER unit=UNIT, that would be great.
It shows value=25.5 unit=°C
